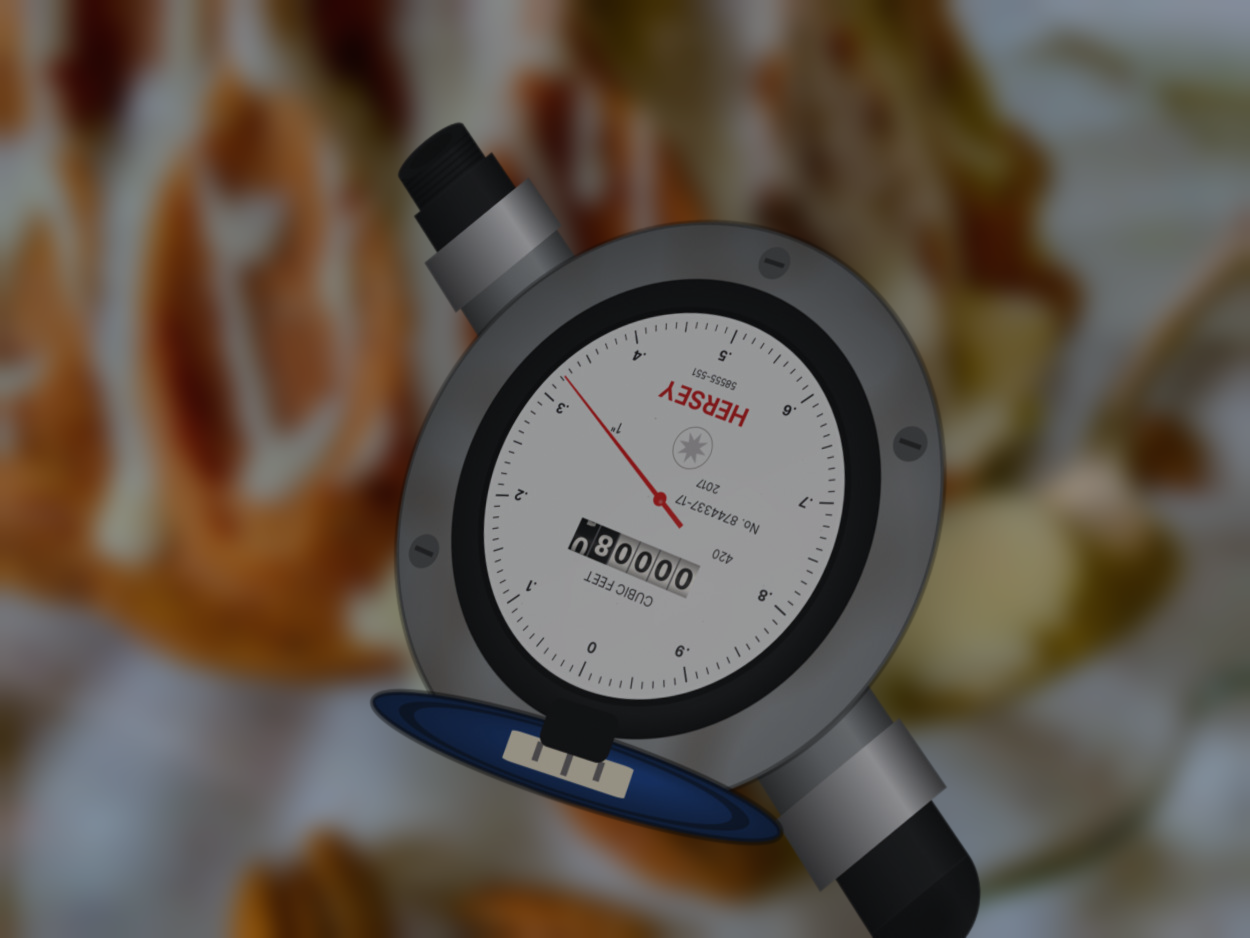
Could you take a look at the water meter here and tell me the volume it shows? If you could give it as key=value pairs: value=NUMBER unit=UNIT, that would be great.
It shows value=80.32 unit=ft³
